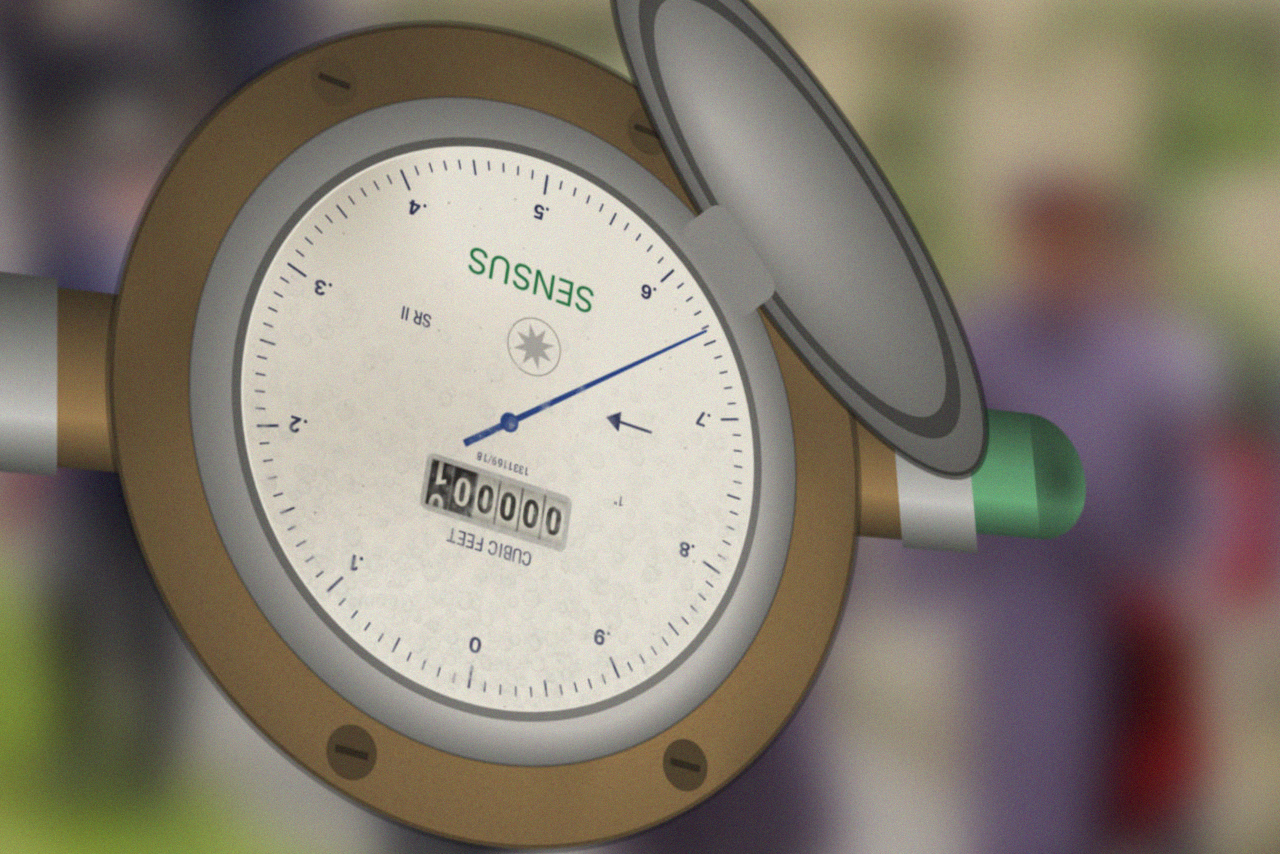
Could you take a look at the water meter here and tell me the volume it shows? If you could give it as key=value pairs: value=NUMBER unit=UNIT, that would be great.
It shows value=0.64 unit=ft³
